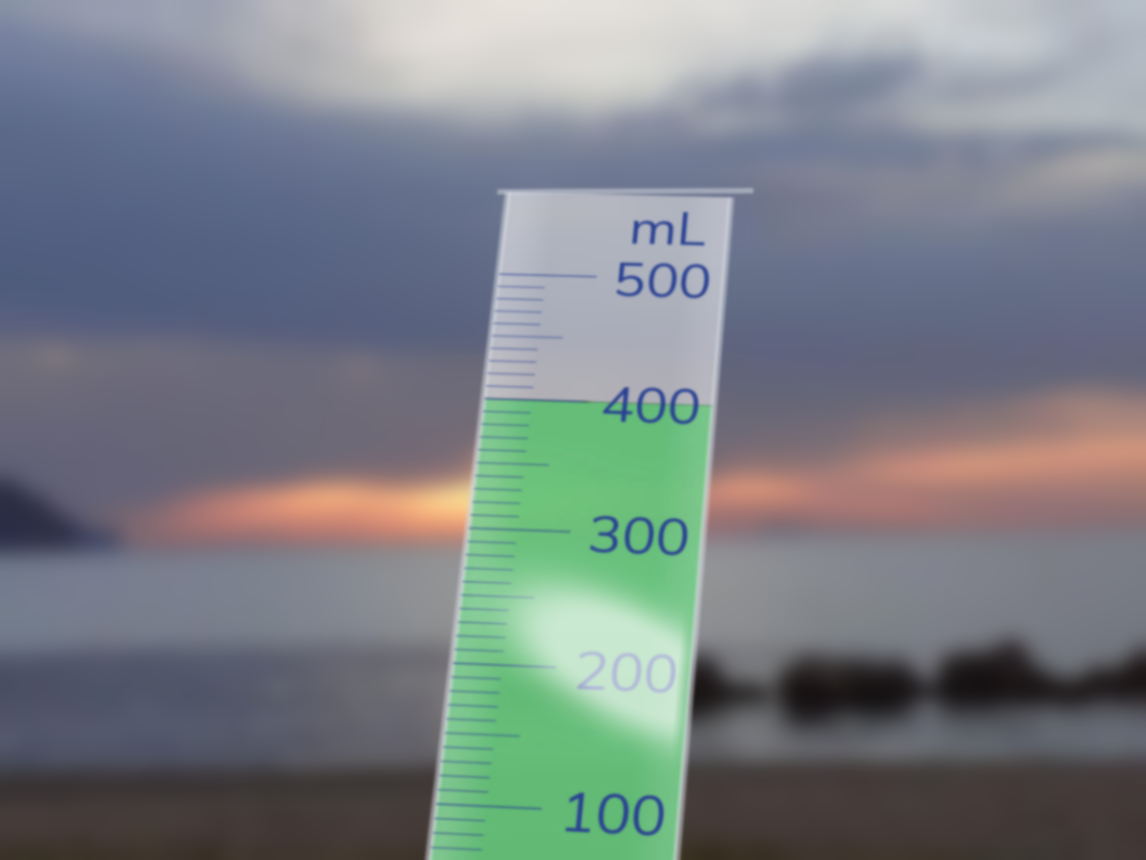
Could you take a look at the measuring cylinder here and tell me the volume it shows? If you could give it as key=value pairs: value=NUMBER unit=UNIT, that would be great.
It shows value=400 unit=mL
